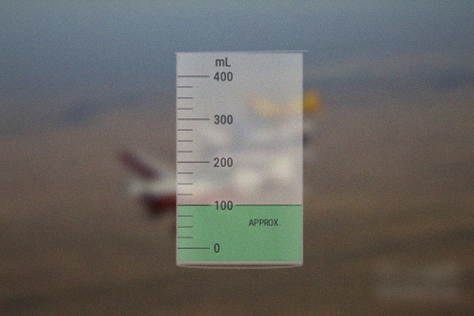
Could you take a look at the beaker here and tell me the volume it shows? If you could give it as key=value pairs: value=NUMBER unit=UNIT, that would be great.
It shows value=100 unit=mL
